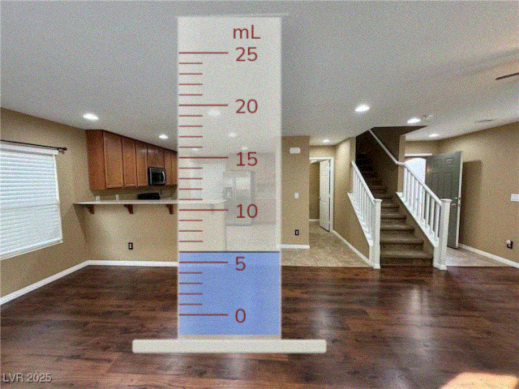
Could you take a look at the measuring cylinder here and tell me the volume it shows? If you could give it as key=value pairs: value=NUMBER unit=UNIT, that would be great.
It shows value=6 unit=mL
